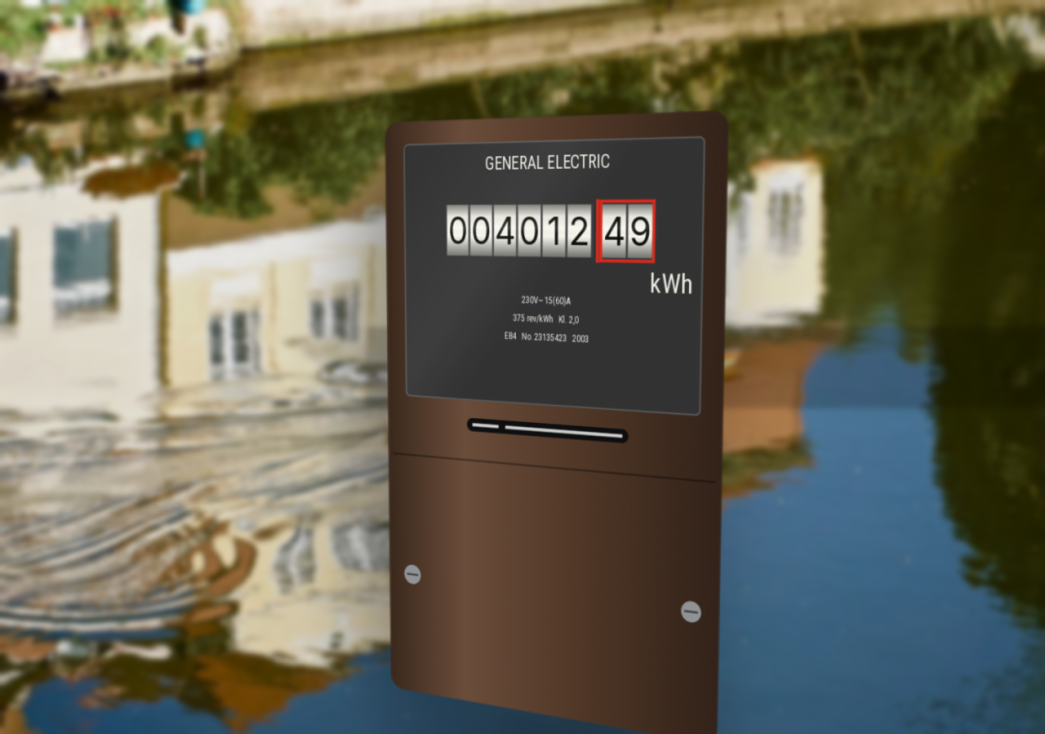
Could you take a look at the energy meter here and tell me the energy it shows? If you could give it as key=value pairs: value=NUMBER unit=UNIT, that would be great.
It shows value=4012.49 unit=kWh
